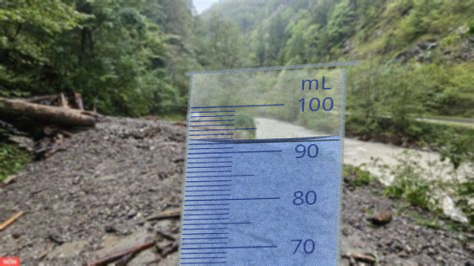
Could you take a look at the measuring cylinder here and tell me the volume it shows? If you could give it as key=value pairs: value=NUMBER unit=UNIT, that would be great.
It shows value=92 unit=mL
